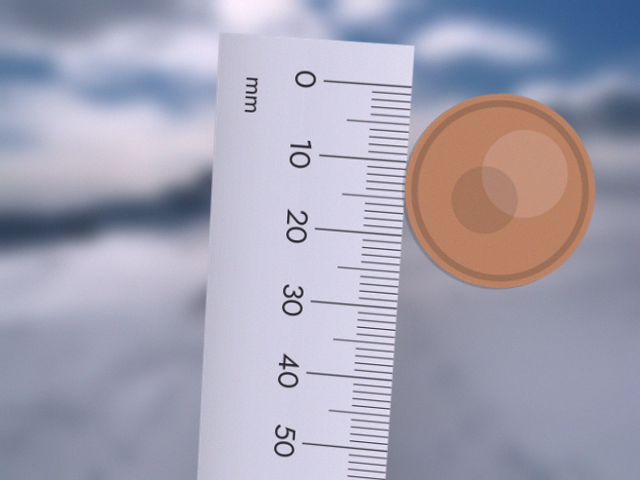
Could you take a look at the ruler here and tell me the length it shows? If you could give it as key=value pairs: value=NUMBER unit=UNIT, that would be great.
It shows value=26 unit=mm
